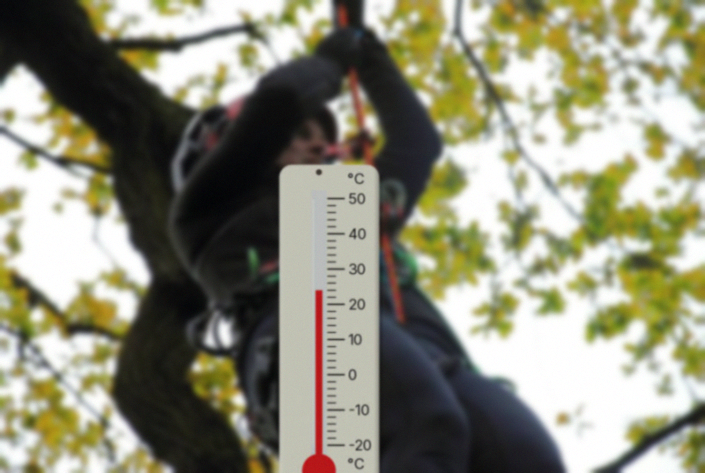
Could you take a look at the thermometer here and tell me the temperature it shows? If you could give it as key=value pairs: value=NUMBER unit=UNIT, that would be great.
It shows value=24 unit=°C
